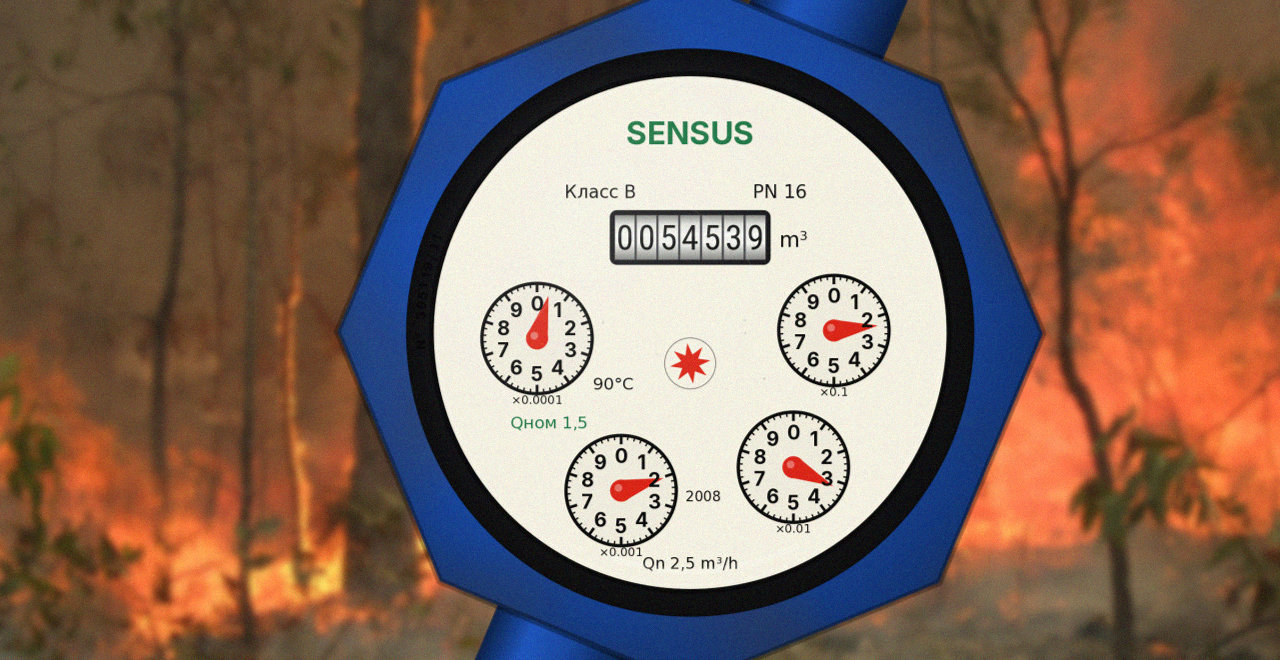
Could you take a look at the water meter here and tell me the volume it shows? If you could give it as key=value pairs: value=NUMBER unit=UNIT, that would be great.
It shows value=54539.2320 unit=m³
